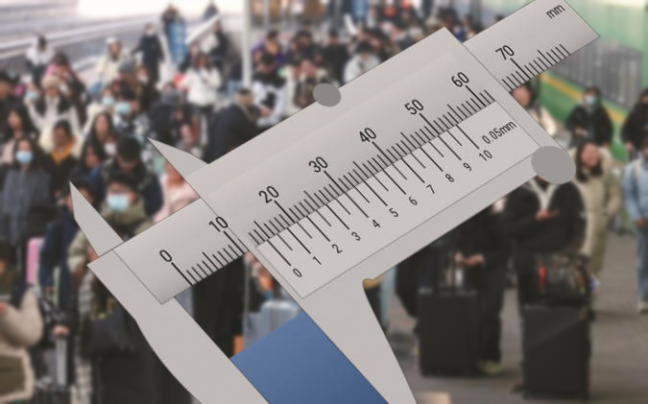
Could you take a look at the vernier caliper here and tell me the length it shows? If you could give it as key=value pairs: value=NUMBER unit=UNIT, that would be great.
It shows value=14.5 unit=mm
